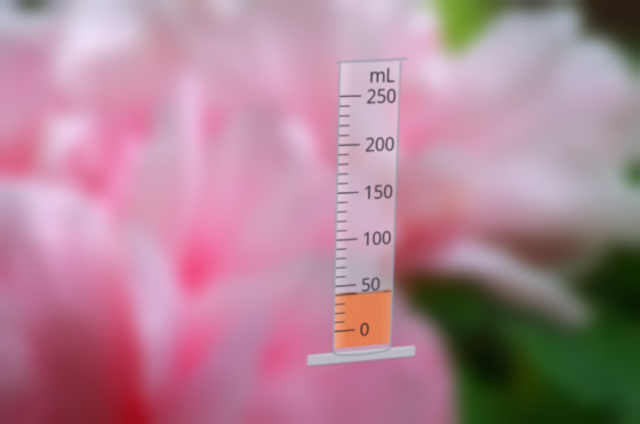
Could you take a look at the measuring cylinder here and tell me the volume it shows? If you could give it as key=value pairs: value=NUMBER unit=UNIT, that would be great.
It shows value=40 unit=mL
